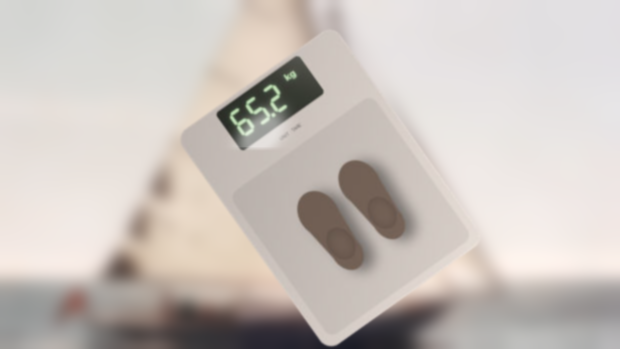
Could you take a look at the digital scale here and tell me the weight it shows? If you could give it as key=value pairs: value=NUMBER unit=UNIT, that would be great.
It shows value=65.2 unit=kg
